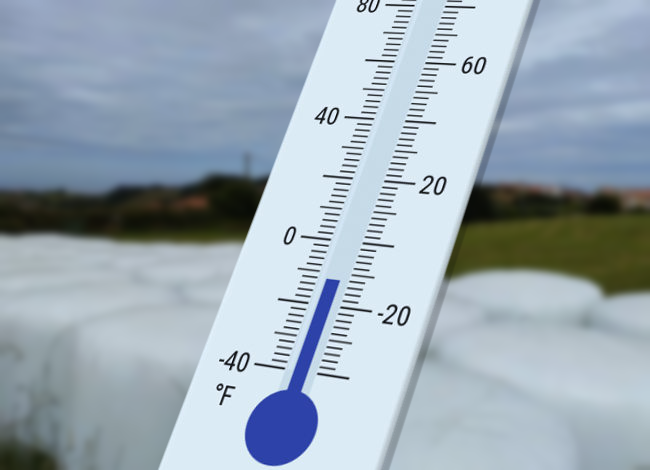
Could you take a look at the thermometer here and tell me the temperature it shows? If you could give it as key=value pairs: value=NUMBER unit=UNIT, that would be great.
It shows value=-12 unit=°F
